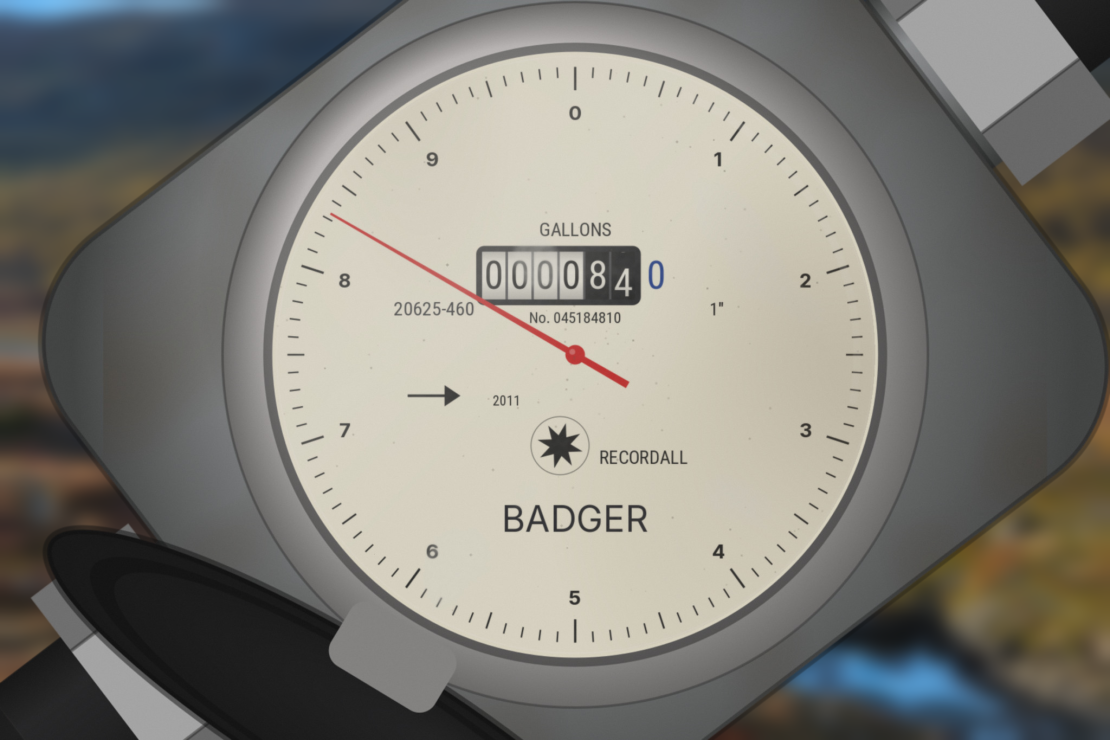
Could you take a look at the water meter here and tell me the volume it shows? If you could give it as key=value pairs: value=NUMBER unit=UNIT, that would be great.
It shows value=838.3 unit=gal
